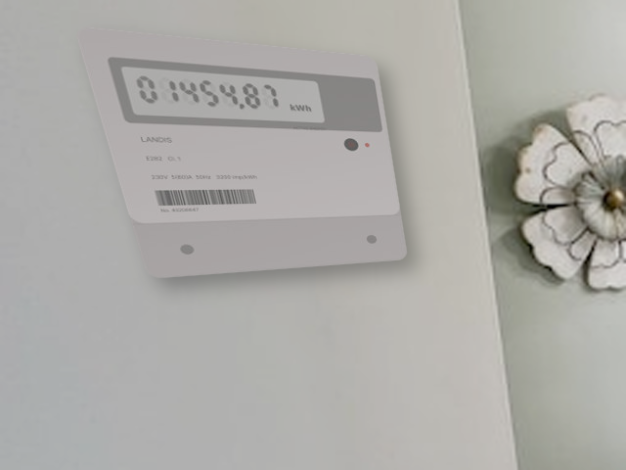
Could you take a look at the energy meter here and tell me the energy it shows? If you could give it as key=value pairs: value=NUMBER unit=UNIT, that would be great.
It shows value=1454.87 unit=kWh
